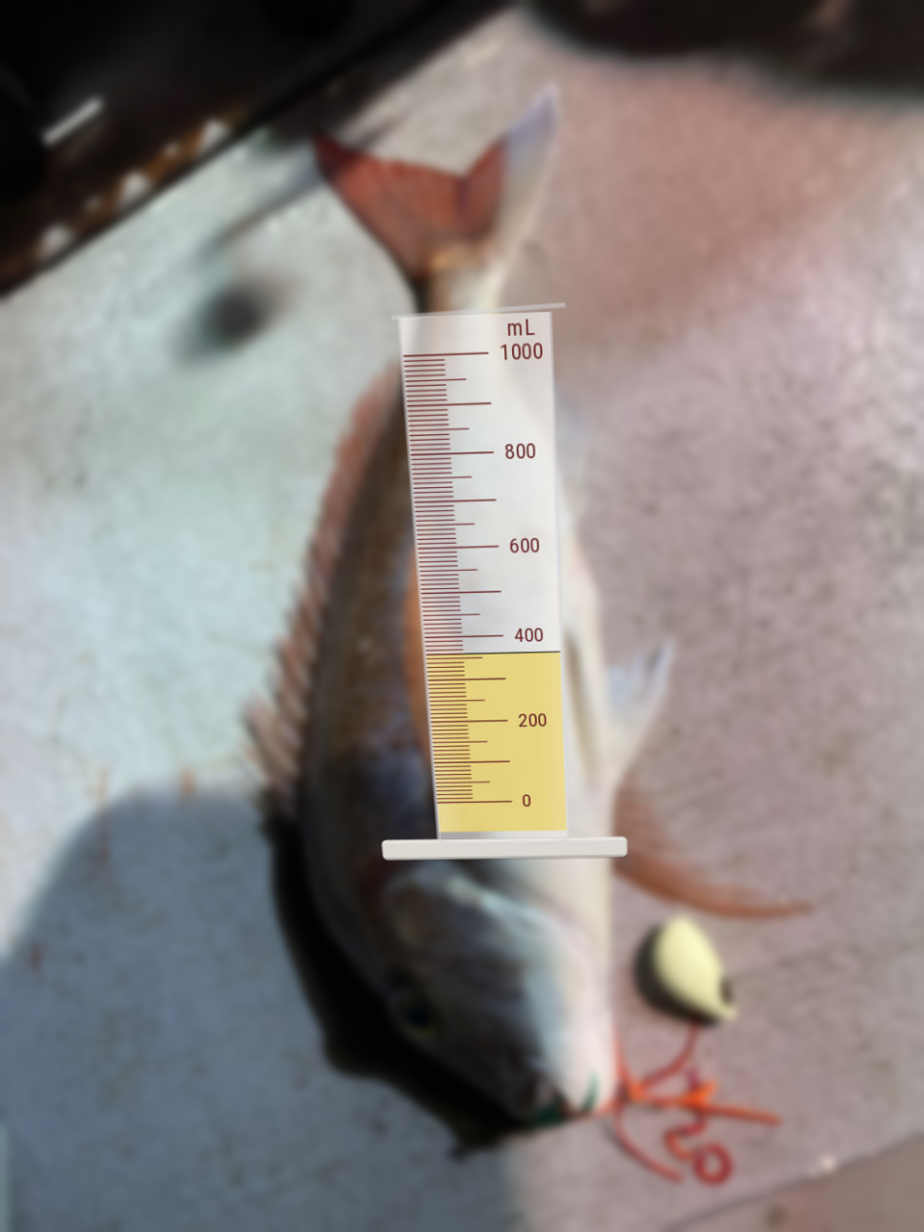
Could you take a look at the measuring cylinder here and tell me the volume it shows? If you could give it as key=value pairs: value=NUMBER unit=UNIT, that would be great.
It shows value=360 unit=mL
